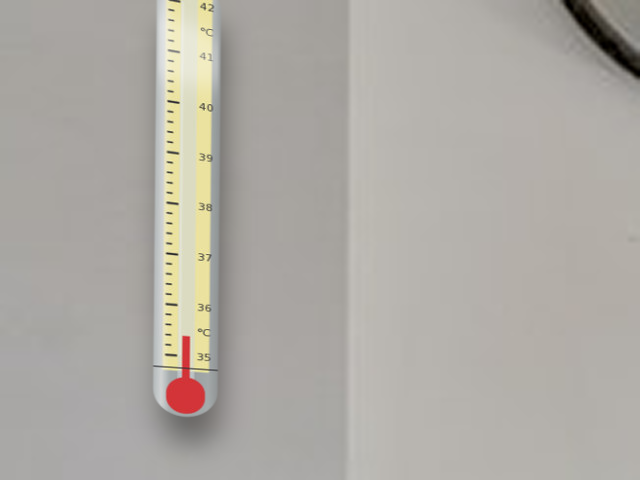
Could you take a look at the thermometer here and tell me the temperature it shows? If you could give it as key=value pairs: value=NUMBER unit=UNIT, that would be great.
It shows value=35.4 unit=°C
